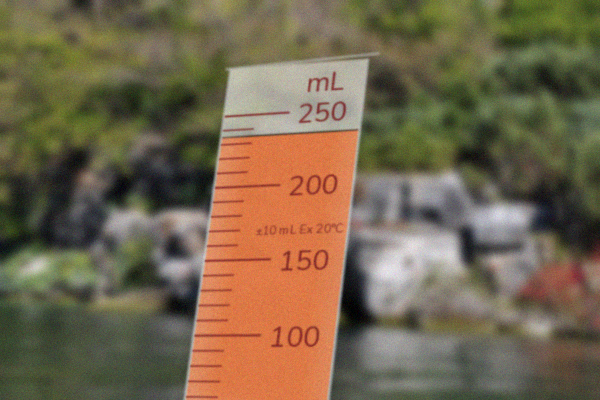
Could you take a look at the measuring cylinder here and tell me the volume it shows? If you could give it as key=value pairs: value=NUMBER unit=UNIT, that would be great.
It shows value=235 unit=mL
